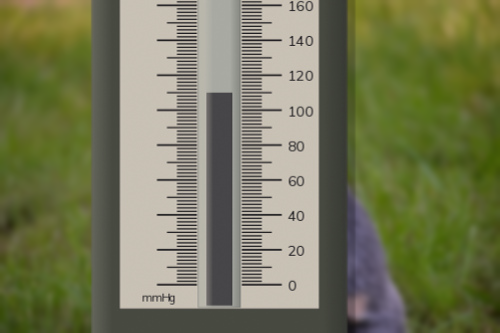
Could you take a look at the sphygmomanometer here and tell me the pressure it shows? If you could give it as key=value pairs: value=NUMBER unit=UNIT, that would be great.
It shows value=110 unit=mmHg
